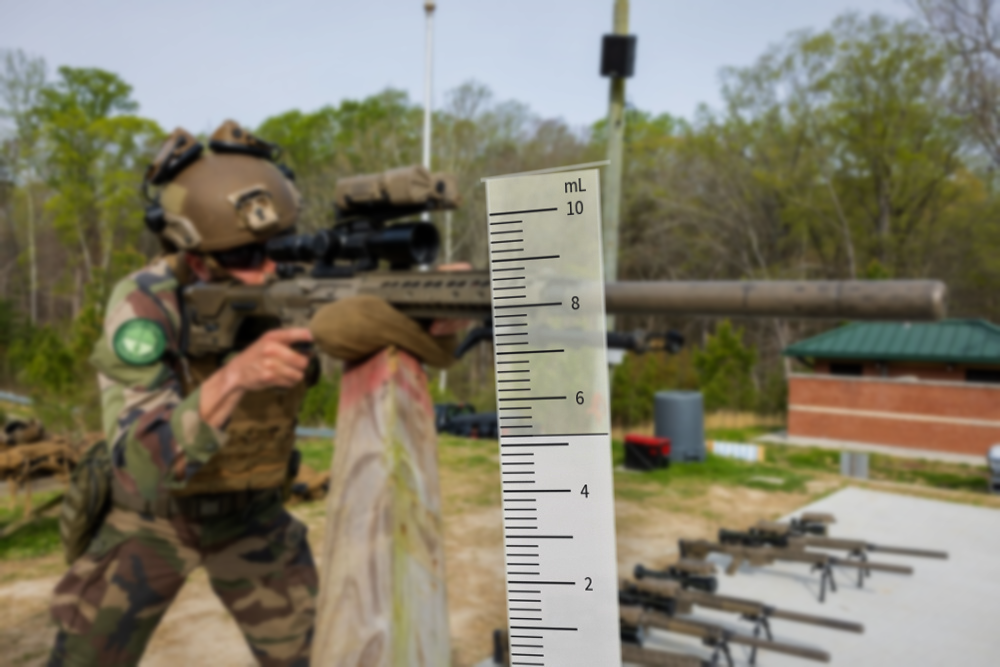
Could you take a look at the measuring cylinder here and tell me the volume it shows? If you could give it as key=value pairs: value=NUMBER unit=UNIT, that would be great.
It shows value=5.2 unit=mL
